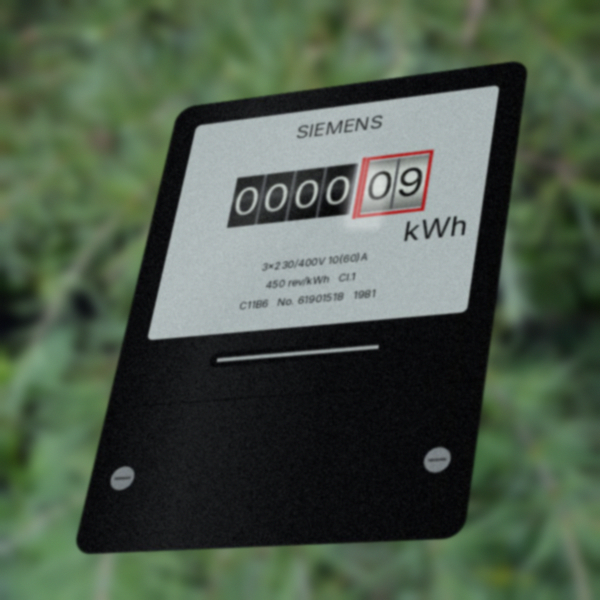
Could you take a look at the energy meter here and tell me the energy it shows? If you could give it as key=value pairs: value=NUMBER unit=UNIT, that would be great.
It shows value=0.09 unit=kWh
